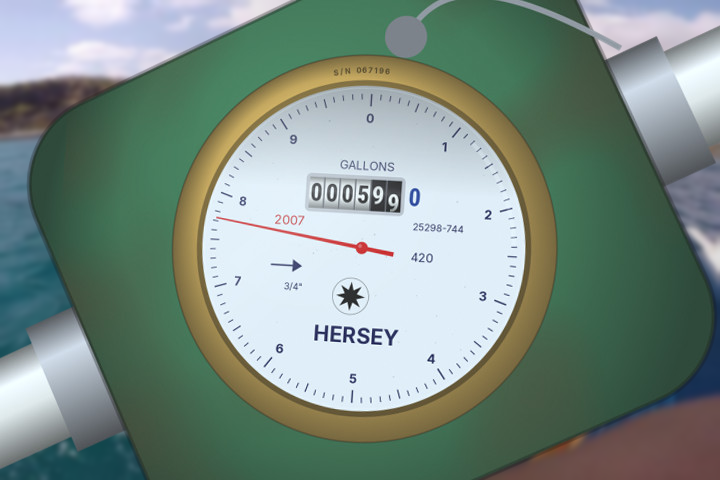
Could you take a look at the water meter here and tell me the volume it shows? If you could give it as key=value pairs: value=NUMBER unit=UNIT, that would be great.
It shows value=5987.7 unit=gal
